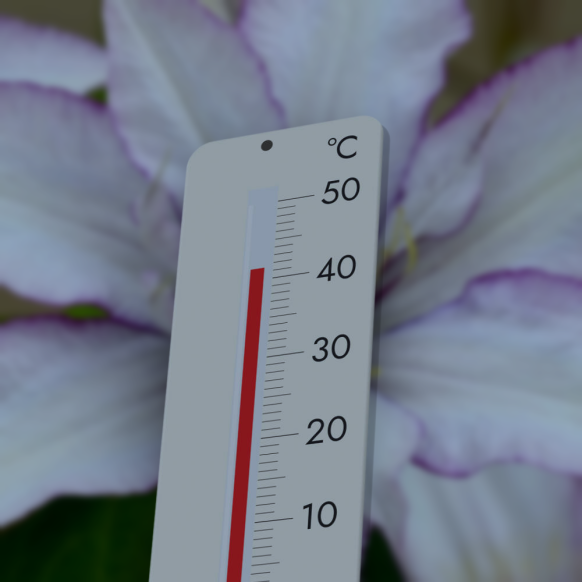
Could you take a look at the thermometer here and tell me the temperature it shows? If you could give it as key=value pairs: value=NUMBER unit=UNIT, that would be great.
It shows value=41.5 unit=°C
